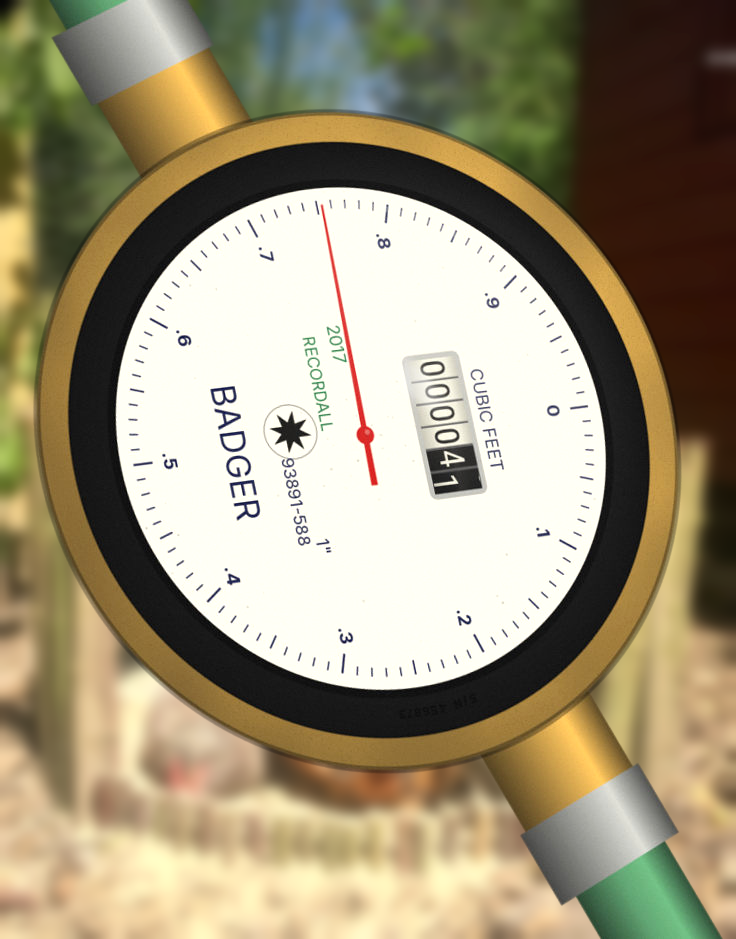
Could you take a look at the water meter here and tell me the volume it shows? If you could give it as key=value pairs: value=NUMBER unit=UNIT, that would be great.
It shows value=40.75 unit=ft³
